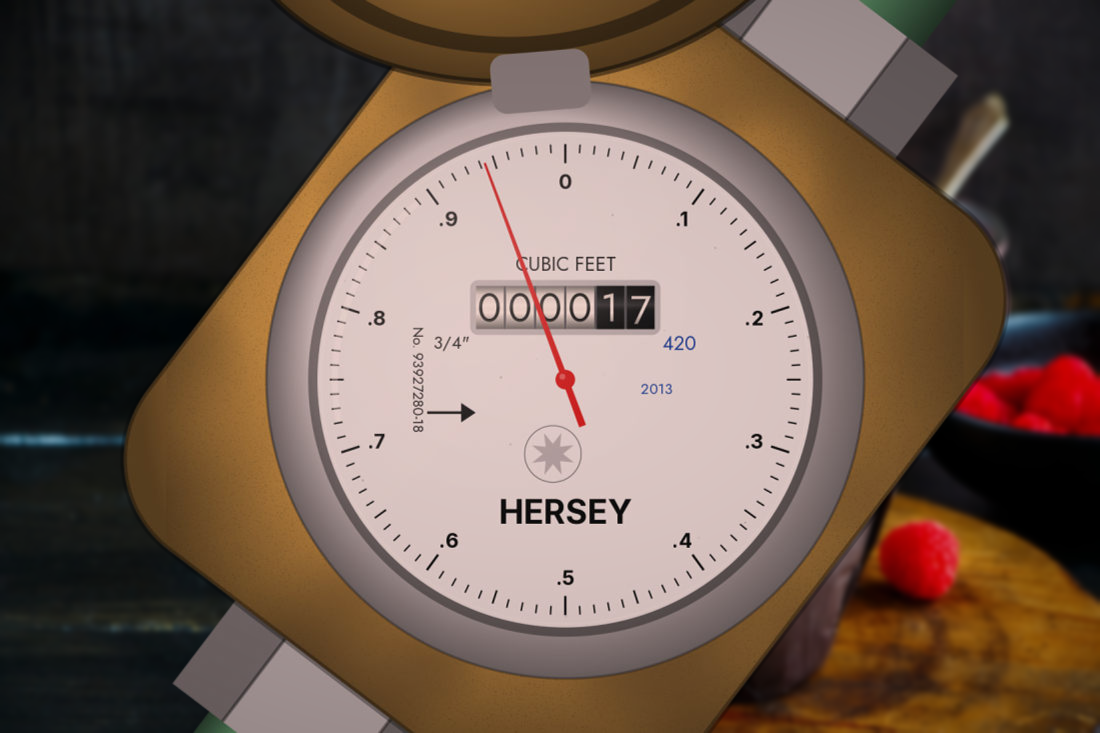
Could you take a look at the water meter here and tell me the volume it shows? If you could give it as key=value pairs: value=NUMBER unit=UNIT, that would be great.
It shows value=16.94 unit=ft³
